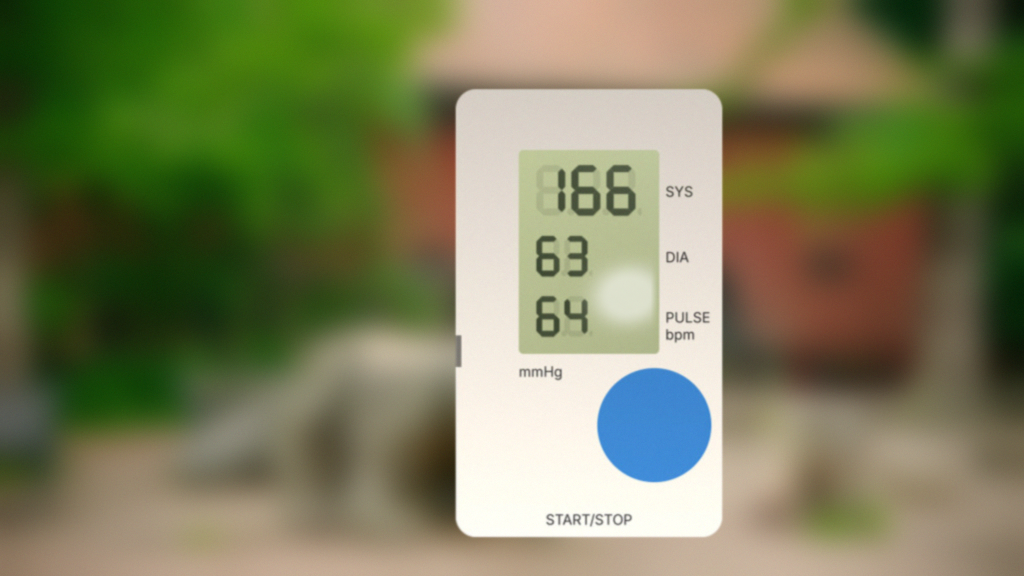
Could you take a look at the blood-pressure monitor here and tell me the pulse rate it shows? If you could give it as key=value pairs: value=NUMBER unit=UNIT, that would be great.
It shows value=64 unit=bpm
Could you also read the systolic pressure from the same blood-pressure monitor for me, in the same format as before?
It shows value=166 unit=mmHg
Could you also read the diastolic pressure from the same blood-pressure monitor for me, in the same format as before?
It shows value=63 unit=mmHg
